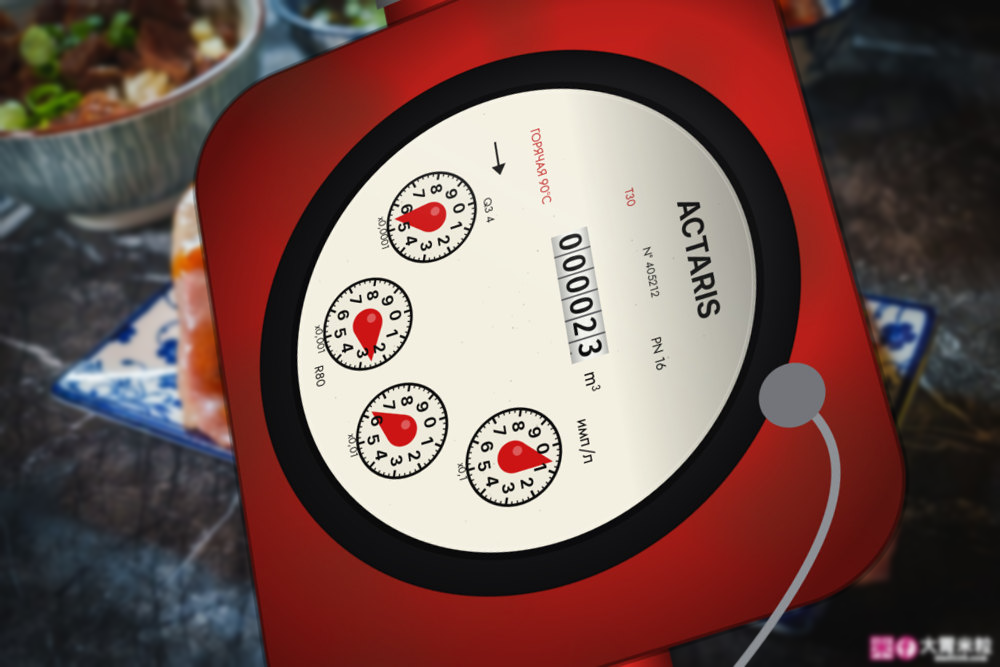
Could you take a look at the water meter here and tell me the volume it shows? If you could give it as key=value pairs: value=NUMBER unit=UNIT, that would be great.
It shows value=23.0625 unit=m³
